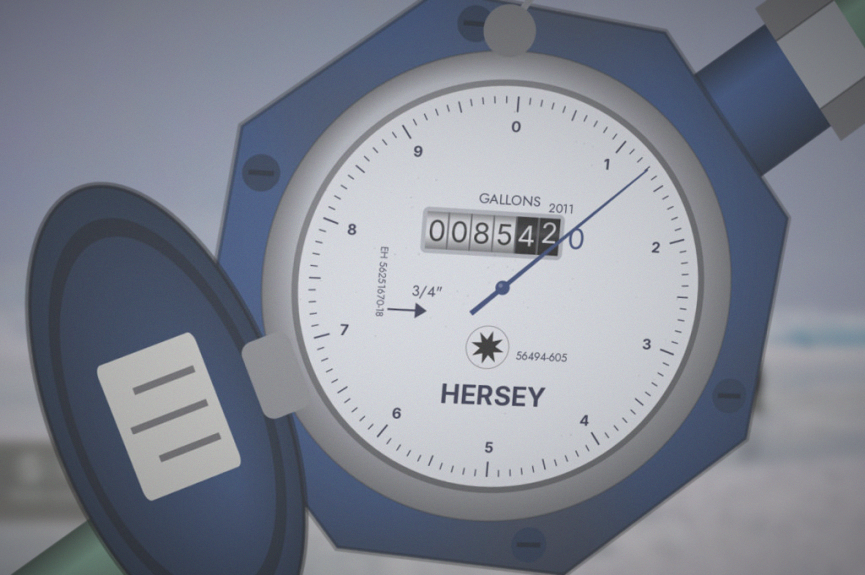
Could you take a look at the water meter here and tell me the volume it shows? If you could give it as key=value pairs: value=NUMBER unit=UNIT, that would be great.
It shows value=85421.3 unit=gal
